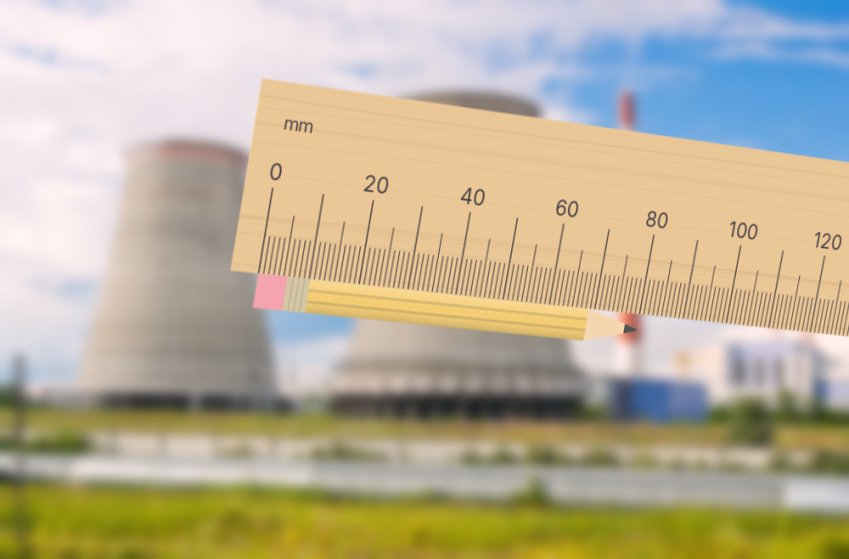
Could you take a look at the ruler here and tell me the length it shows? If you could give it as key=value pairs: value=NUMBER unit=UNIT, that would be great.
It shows value=80 unit=mm
